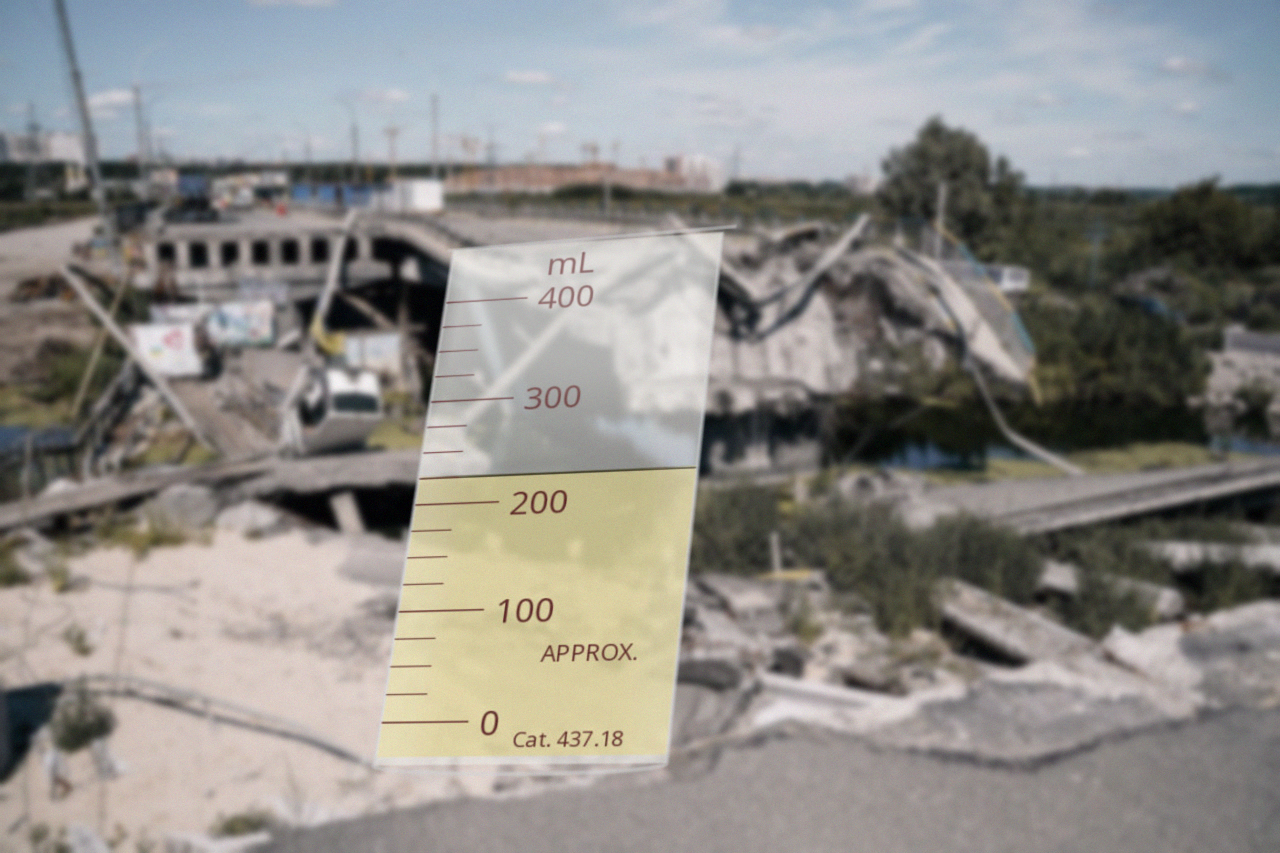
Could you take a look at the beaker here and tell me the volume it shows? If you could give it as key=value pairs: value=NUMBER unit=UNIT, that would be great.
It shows value=225 unit=mL
